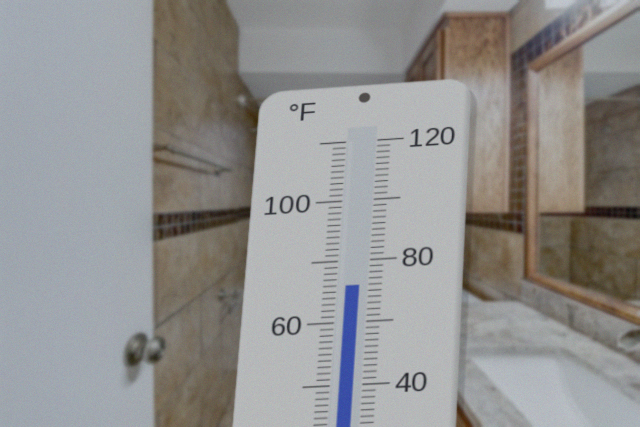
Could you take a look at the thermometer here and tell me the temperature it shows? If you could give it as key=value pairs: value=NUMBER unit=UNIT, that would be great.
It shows value=72 unit=°F
